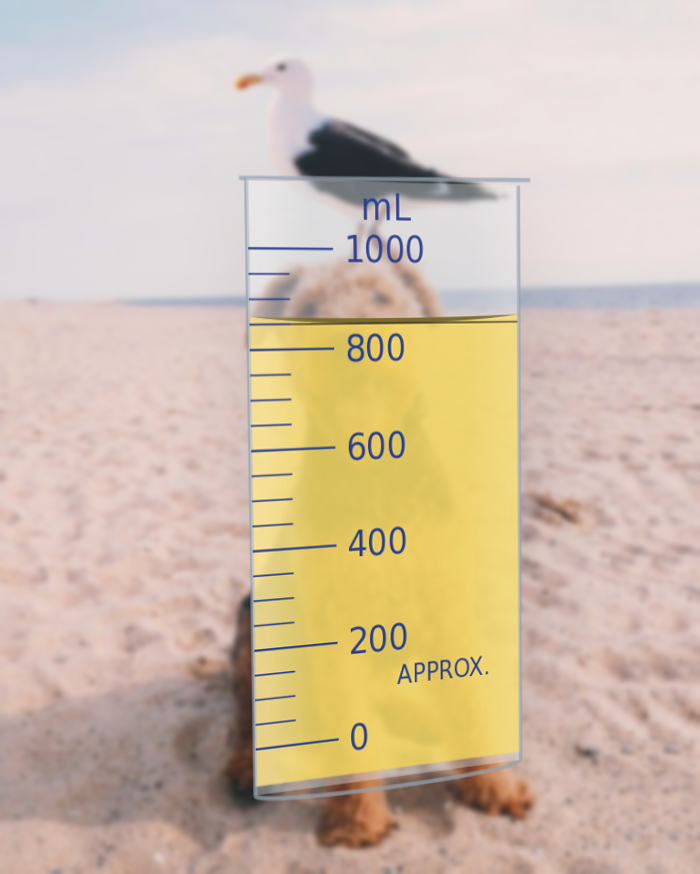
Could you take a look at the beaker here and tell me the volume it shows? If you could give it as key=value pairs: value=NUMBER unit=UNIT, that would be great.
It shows value=850 unit=mL
